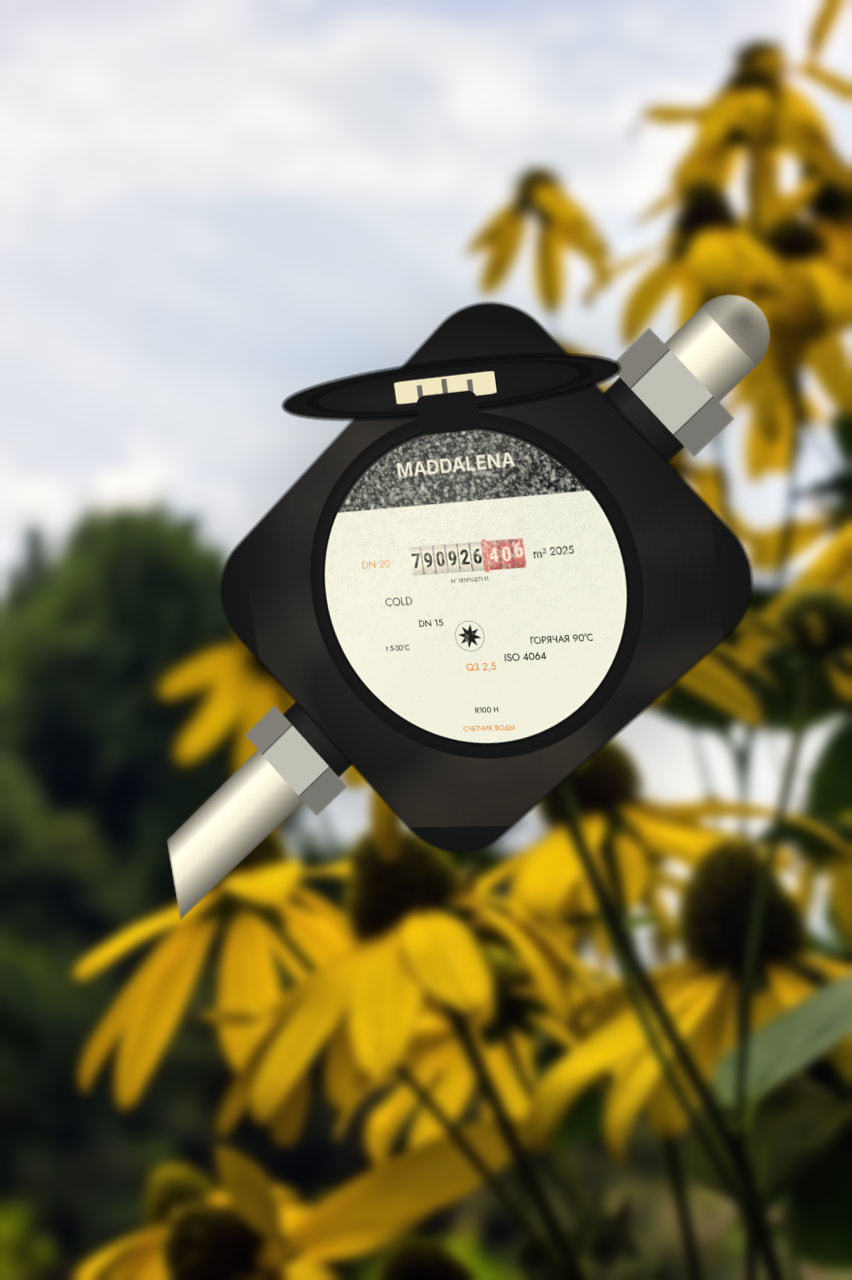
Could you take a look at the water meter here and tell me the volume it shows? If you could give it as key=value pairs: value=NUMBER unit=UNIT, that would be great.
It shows value=790926.406 unit=m³
